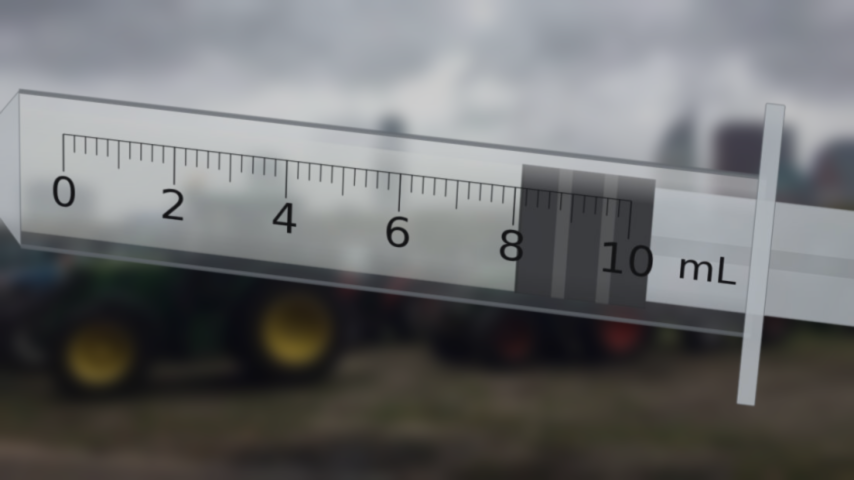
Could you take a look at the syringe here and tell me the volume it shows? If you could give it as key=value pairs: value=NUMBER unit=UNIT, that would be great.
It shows value=8.1 unit=mL
